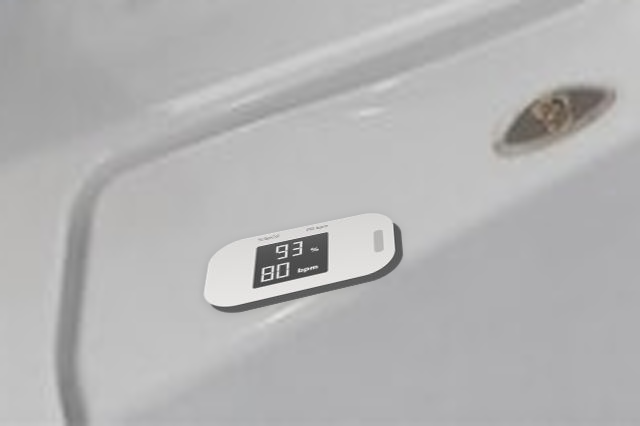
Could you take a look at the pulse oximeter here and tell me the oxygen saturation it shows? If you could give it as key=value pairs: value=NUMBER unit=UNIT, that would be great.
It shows value=93 unit=%
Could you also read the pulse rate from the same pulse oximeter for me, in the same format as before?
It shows value=80 unit=bpm
